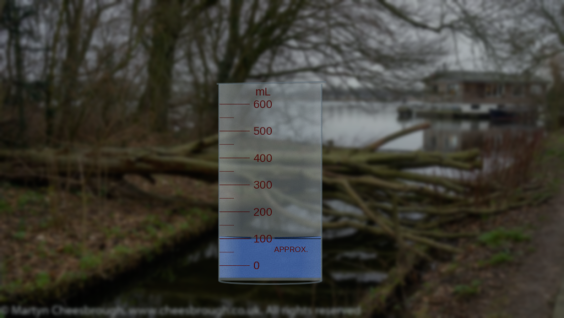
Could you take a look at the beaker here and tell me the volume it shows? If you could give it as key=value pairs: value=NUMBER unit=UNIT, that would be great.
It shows value=100 unit=mL
